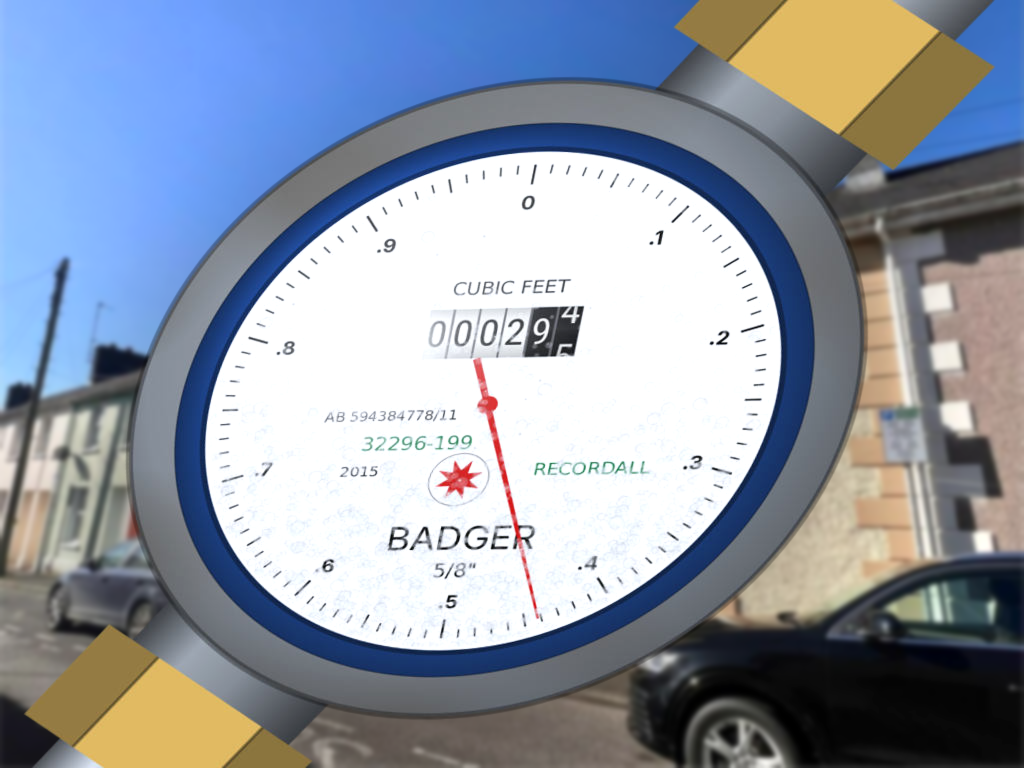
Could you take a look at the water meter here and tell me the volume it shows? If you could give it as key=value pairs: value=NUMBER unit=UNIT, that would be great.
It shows value=294.44 unit=ft³
